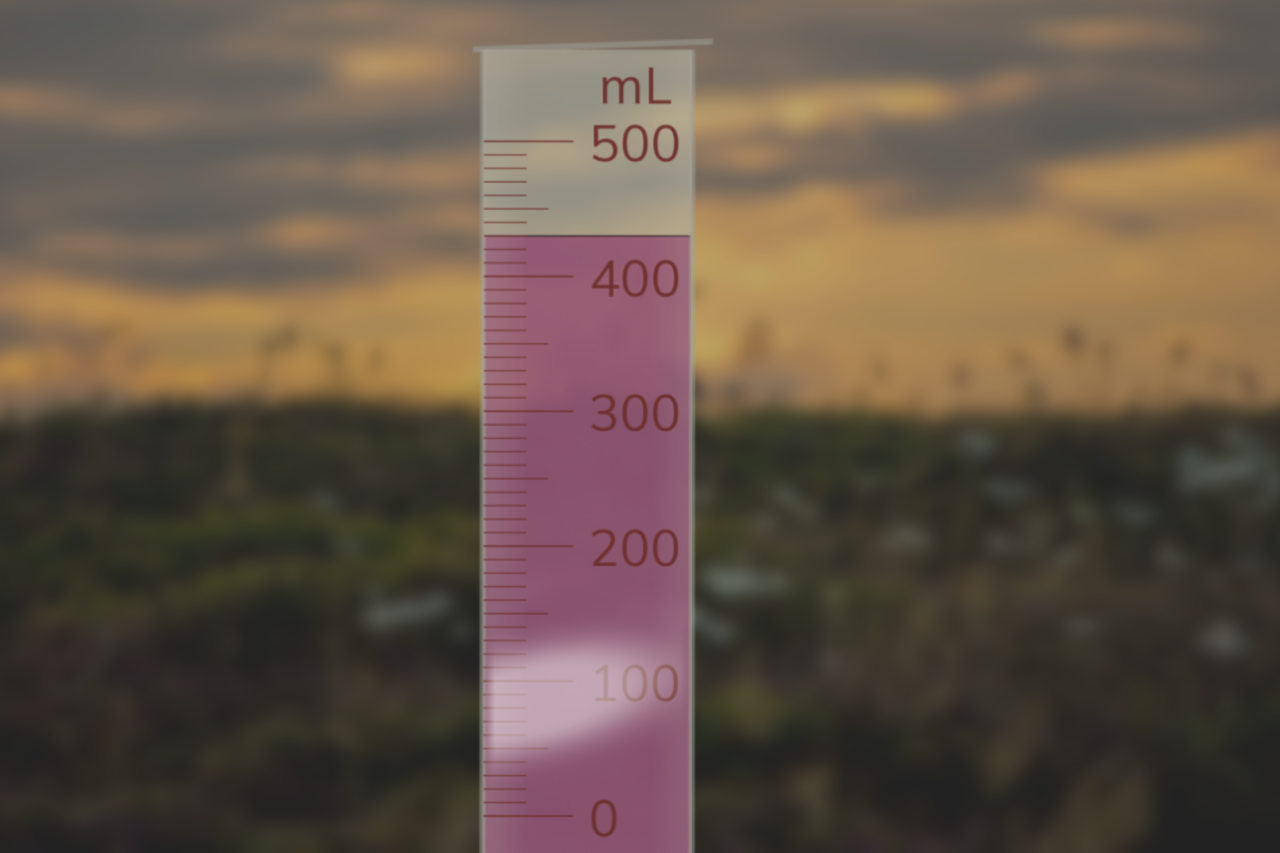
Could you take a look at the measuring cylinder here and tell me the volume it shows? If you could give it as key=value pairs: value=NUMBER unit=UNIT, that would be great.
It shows value=430 unit=mL
